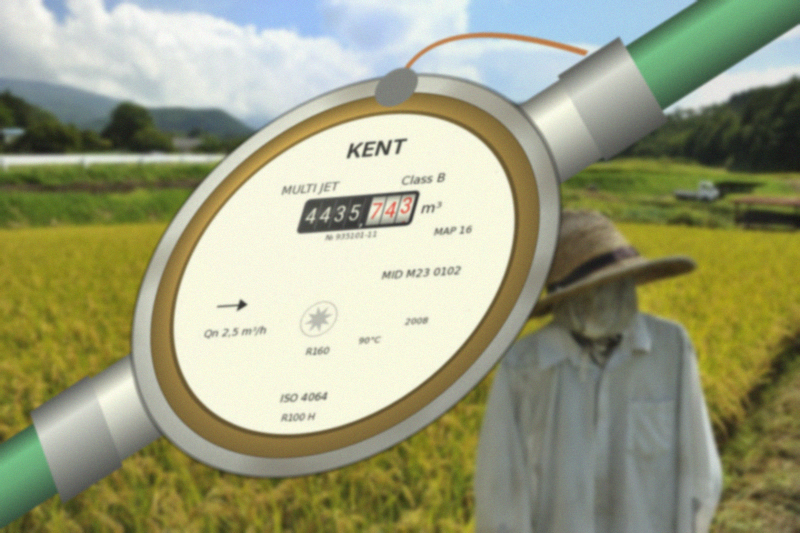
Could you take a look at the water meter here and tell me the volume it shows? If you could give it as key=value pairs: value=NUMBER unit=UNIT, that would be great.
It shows value=4435.743 unit=m³
